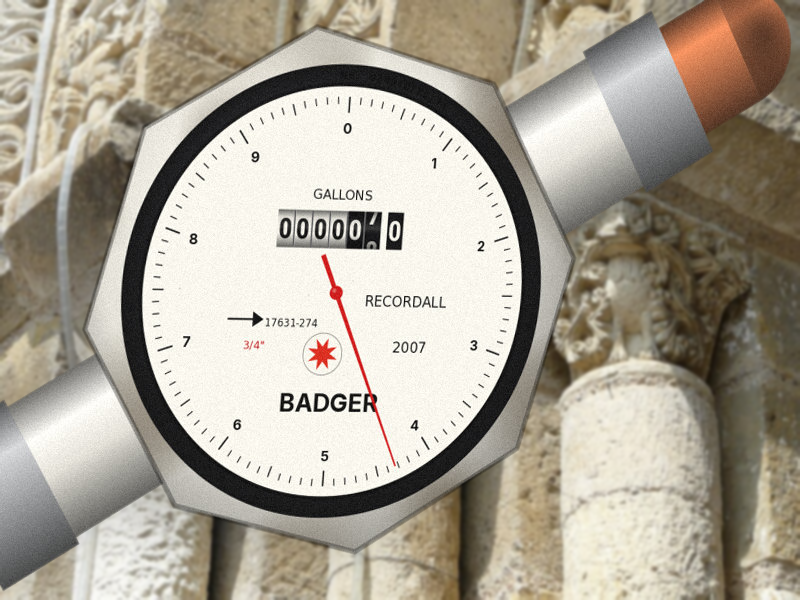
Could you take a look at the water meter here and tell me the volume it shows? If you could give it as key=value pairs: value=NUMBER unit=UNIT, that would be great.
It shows value=74.3 unit=gal
